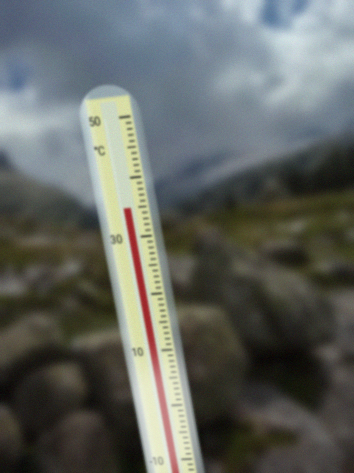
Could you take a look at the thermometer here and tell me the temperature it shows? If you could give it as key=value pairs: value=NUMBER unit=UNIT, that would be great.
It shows value=35 unit=°C
